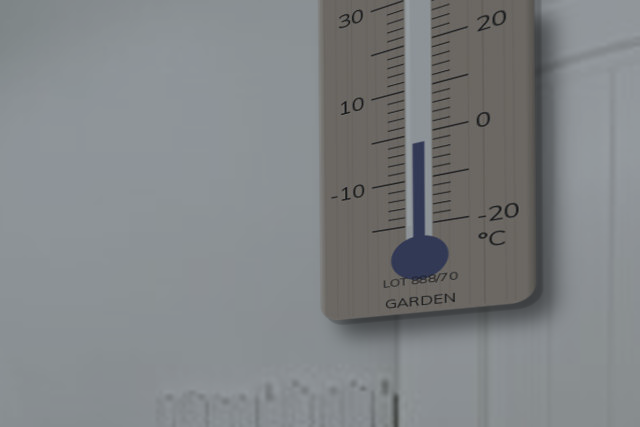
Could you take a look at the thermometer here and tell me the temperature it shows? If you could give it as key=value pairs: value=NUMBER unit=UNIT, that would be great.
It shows value=-2 unit=°C
